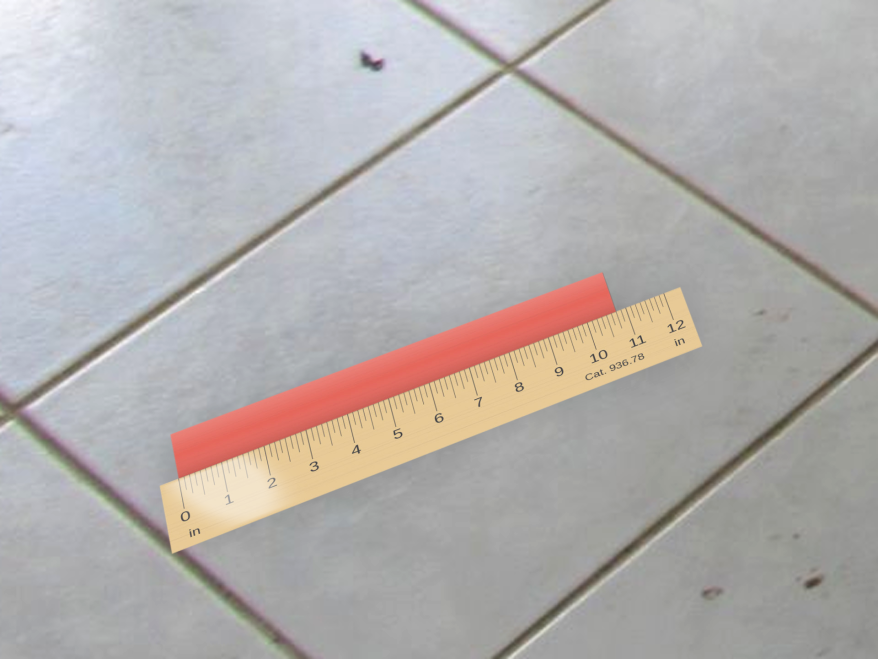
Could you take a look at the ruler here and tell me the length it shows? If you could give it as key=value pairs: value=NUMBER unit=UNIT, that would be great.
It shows value=10.75 unit=in
